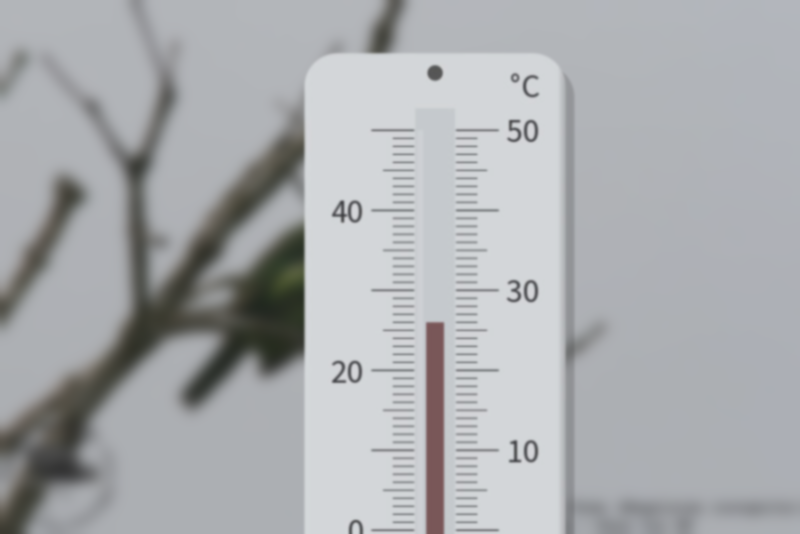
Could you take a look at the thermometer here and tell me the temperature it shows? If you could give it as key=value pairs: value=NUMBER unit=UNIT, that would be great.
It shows value=26 unit=°C
